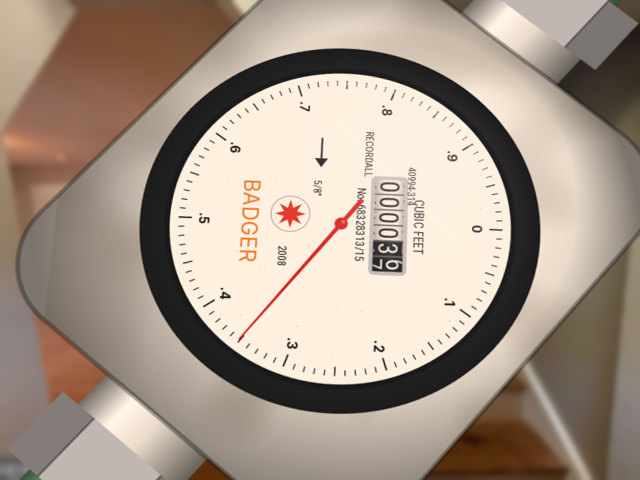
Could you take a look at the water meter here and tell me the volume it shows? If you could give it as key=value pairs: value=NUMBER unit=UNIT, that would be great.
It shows value=36.35 unit=ft³
